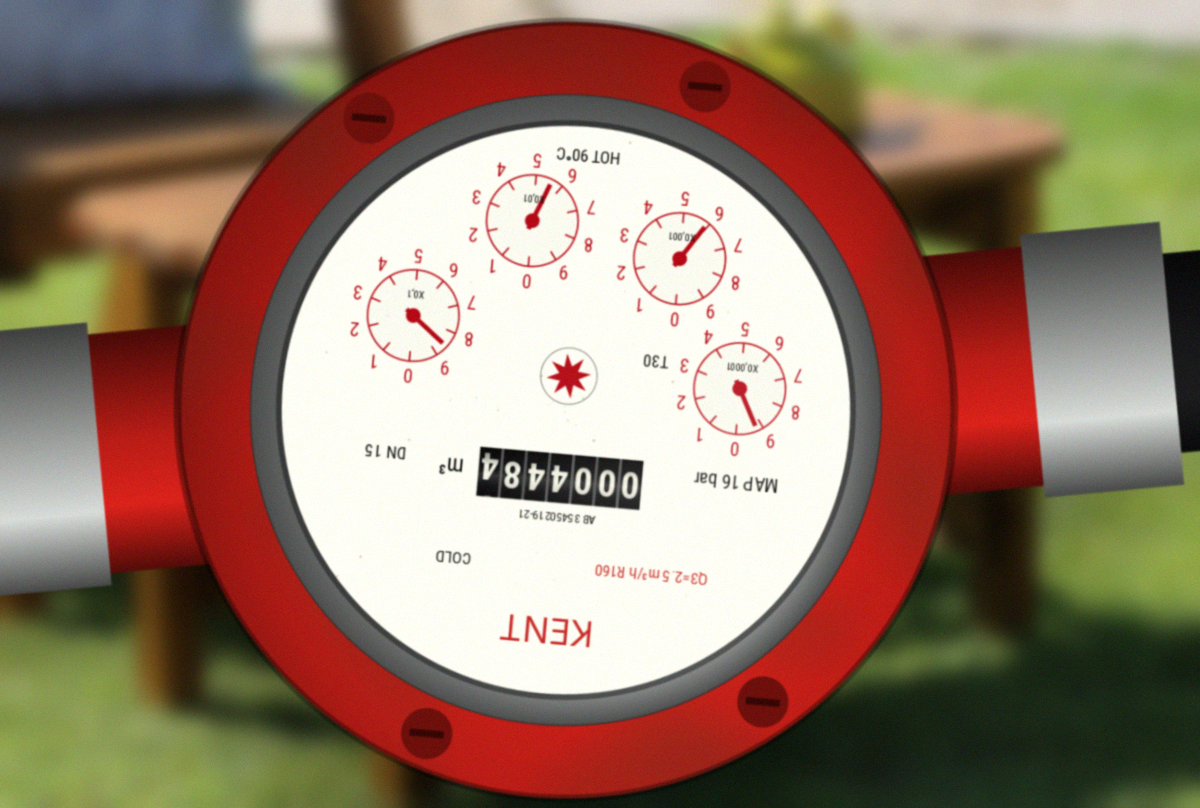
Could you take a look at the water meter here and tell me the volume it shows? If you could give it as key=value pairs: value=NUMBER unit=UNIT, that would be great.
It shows value=4483.8559 unit=m³
